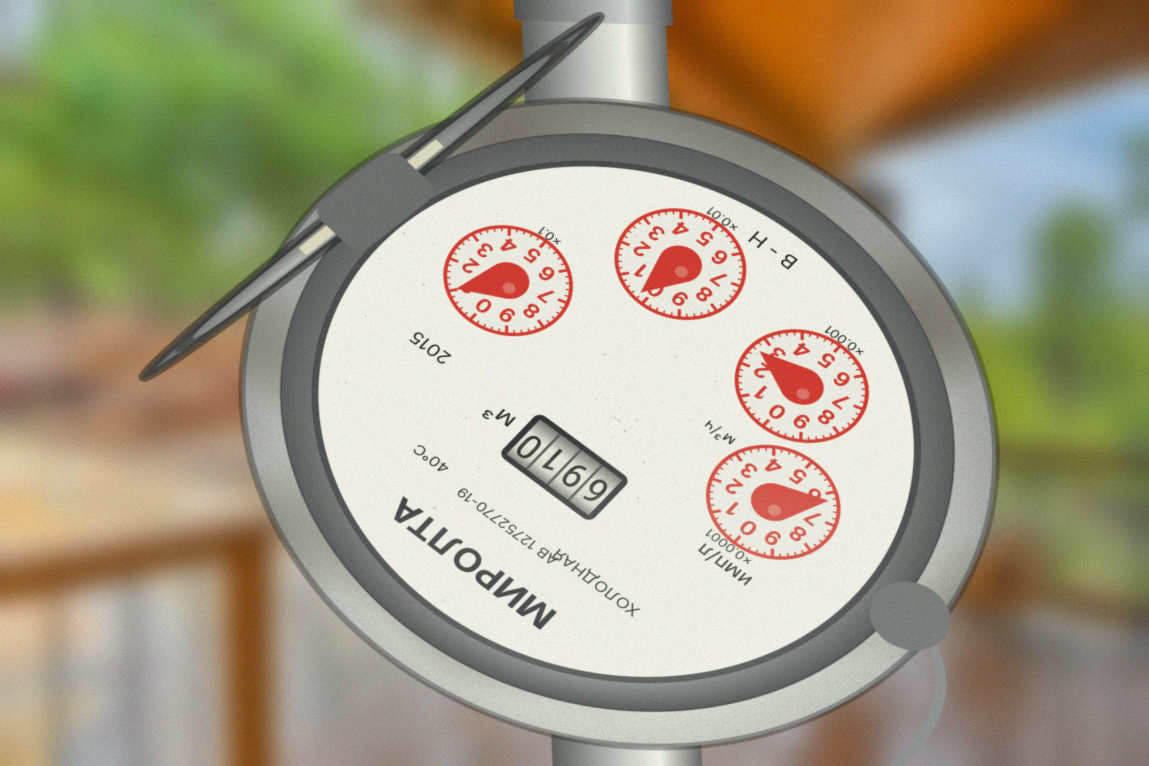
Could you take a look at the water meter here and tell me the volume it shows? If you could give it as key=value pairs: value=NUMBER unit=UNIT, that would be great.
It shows value=6910.1026 unit=m³
